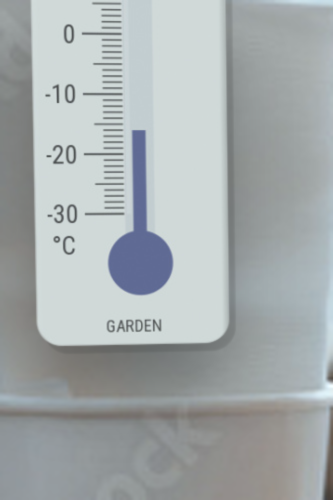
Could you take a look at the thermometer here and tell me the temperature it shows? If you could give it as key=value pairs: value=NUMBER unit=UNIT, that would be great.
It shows value=-16 unit=°C
